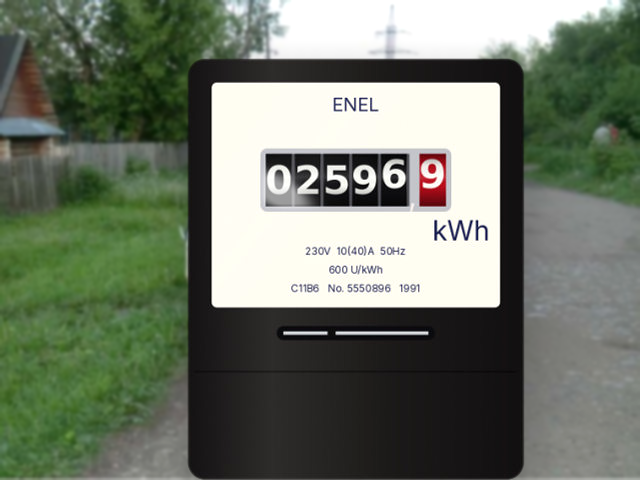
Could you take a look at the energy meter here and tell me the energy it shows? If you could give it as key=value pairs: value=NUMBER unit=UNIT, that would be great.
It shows value=2596.9 unit=kWh
